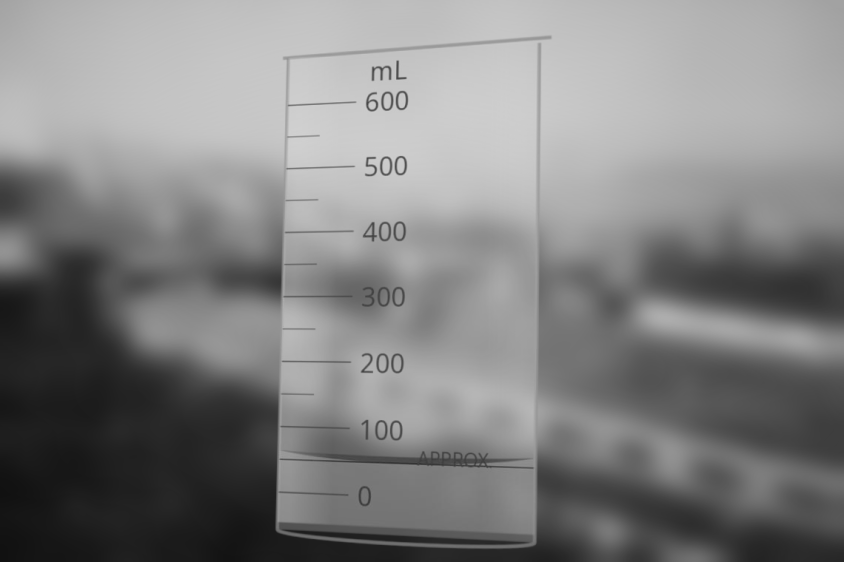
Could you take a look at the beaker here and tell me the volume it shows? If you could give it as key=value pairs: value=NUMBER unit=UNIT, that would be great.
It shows value=50 unit=mL
